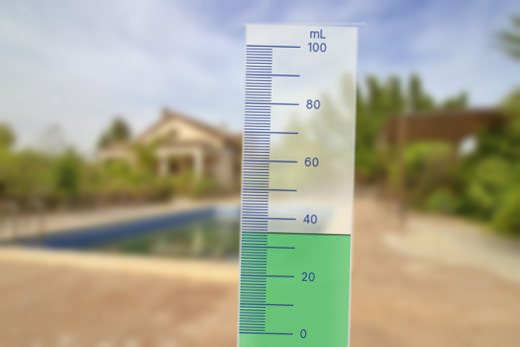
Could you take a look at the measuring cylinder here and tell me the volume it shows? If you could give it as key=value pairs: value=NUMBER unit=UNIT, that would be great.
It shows value=35 unit=mL
